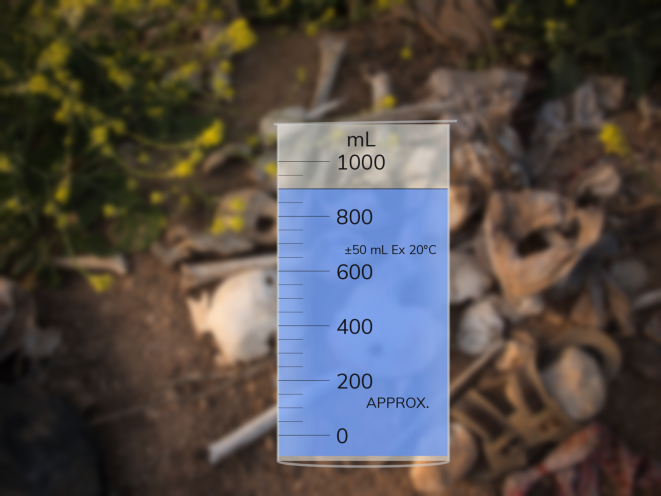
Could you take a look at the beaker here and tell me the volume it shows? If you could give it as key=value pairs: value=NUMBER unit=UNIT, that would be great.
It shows value=900 unit=mL
